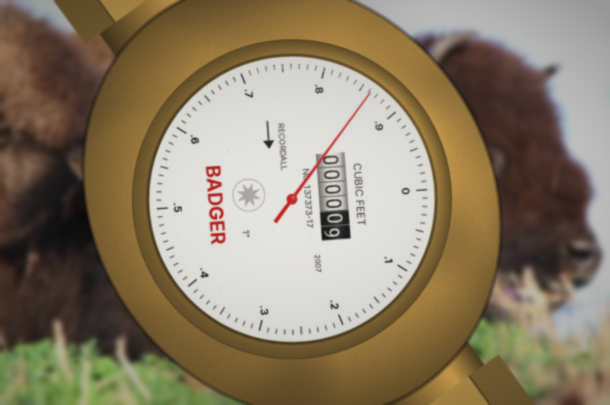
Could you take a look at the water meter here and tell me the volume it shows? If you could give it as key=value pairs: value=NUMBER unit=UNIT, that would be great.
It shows value=8.86 unit=ft³
